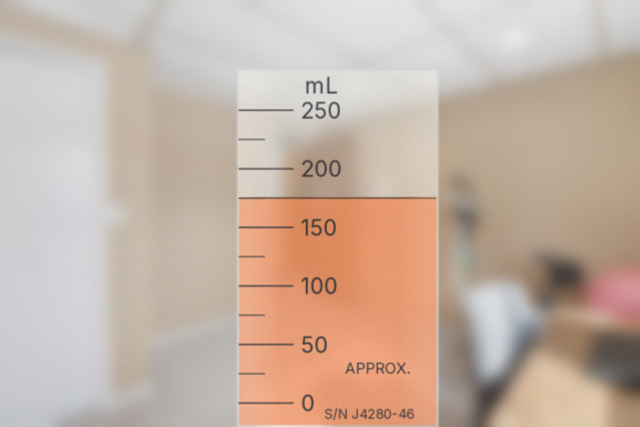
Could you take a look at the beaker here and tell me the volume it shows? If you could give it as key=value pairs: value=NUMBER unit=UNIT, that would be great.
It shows value=175 unit=mL
